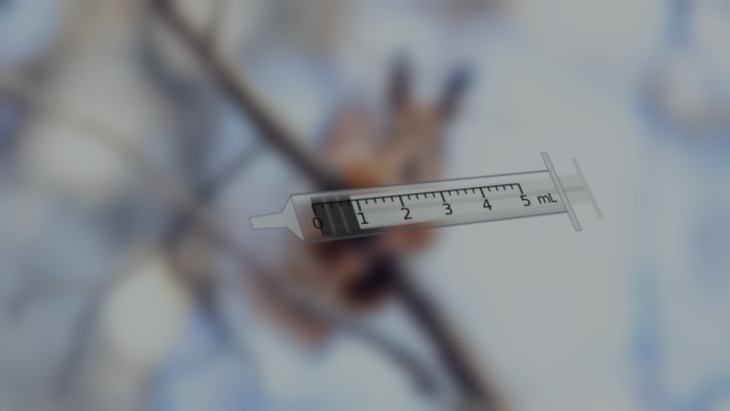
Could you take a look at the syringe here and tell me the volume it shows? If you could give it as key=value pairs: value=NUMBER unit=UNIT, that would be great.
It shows value=0 unit=mL
